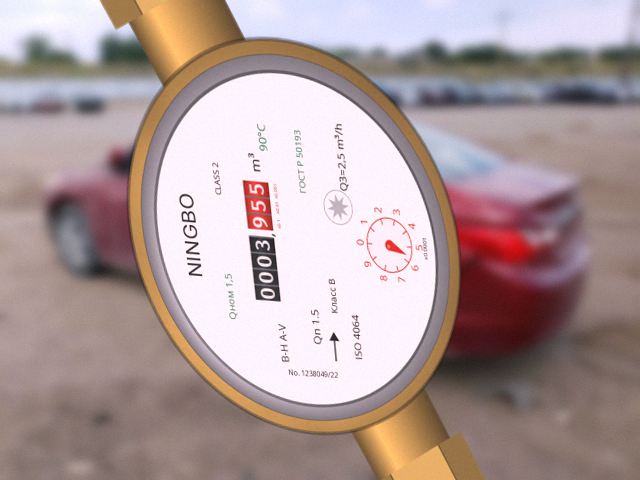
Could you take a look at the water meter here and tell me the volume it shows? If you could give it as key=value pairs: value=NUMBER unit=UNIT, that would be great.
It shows value=3.9555 unit=m³
